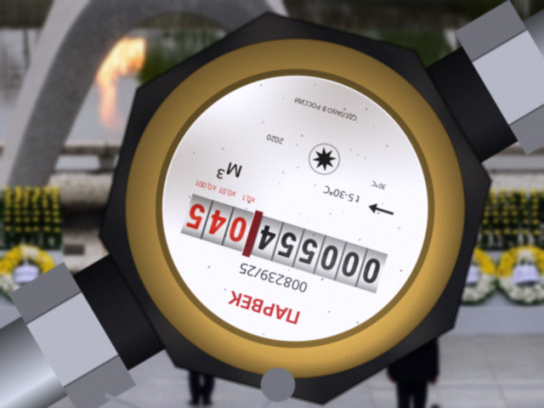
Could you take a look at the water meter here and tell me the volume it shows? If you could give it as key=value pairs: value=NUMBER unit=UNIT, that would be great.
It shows value=554.045 unit=m³
